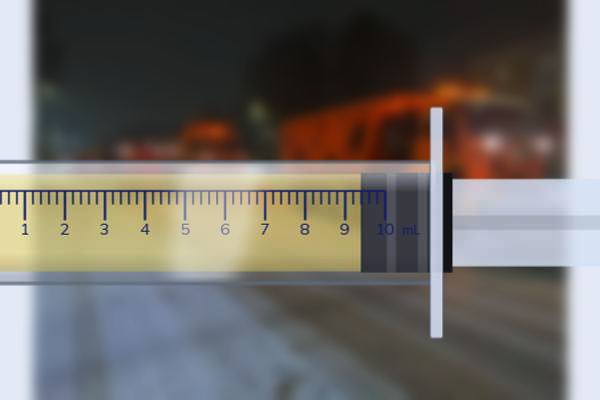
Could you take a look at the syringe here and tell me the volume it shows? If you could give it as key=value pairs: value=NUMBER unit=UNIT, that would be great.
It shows value=9.4 unit=mL
